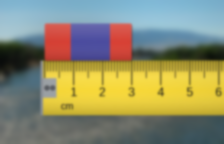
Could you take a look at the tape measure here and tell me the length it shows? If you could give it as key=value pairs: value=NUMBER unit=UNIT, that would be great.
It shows value=3 unit=cm
